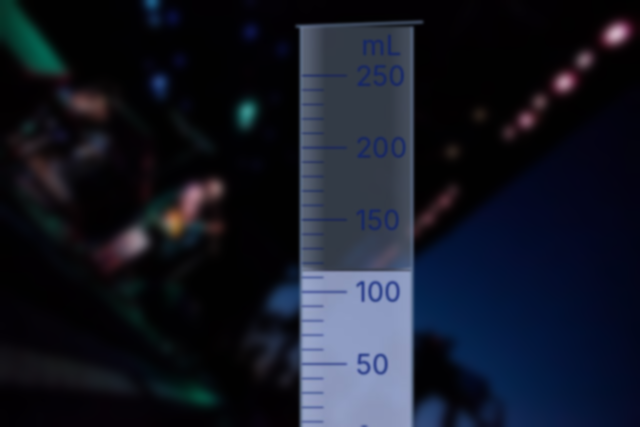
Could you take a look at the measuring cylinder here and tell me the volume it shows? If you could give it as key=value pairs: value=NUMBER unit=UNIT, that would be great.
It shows value=115 unit=mL
